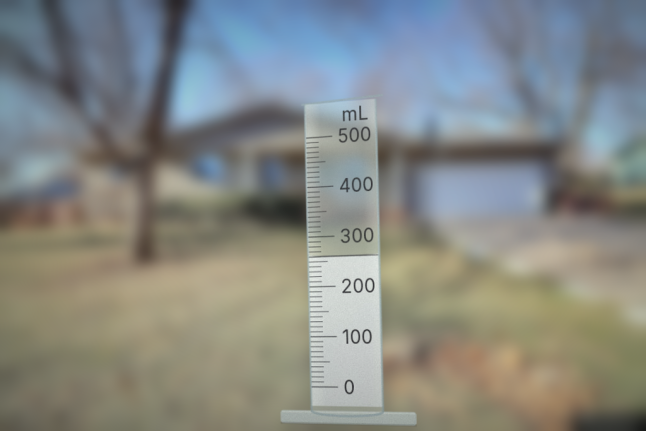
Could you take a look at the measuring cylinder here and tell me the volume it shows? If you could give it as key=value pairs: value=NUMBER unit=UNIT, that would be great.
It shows value=260 unit=mL
